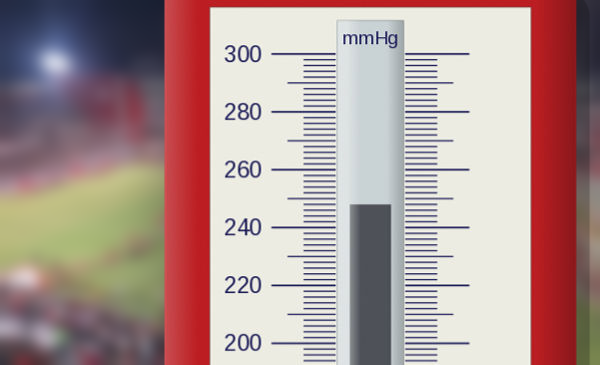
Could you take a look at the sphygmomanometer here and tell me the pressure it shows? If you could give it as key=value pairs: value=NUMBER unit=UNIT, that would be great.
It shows value=248 unit=mmHg
